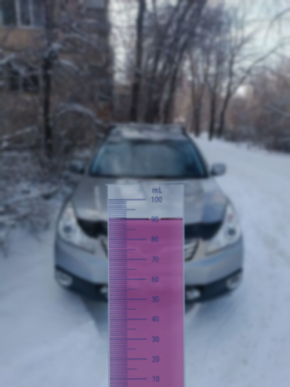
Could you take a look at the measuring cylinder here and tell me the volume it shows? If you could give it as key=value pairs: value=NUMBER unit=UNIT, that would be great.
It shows value=90 unit=mL
